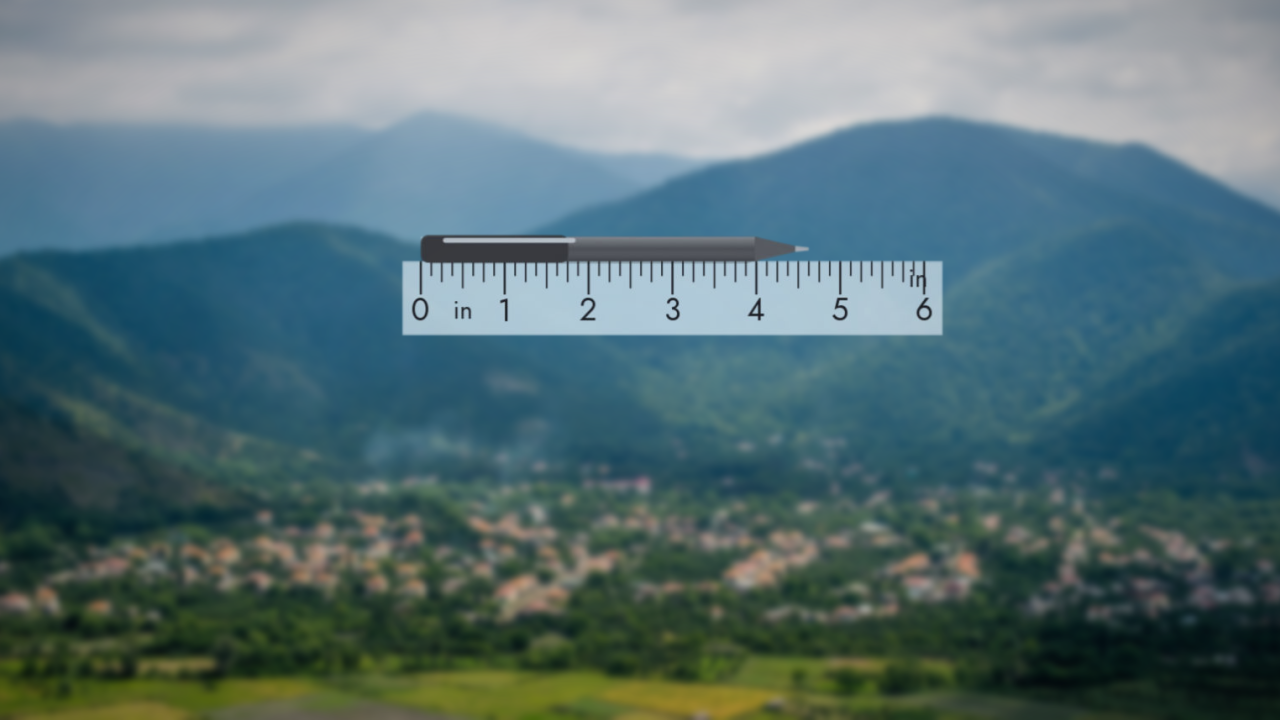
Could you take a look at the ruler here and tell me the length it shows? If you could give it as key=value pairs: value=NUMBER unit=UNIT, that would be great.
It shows value=4.625 unit=in
